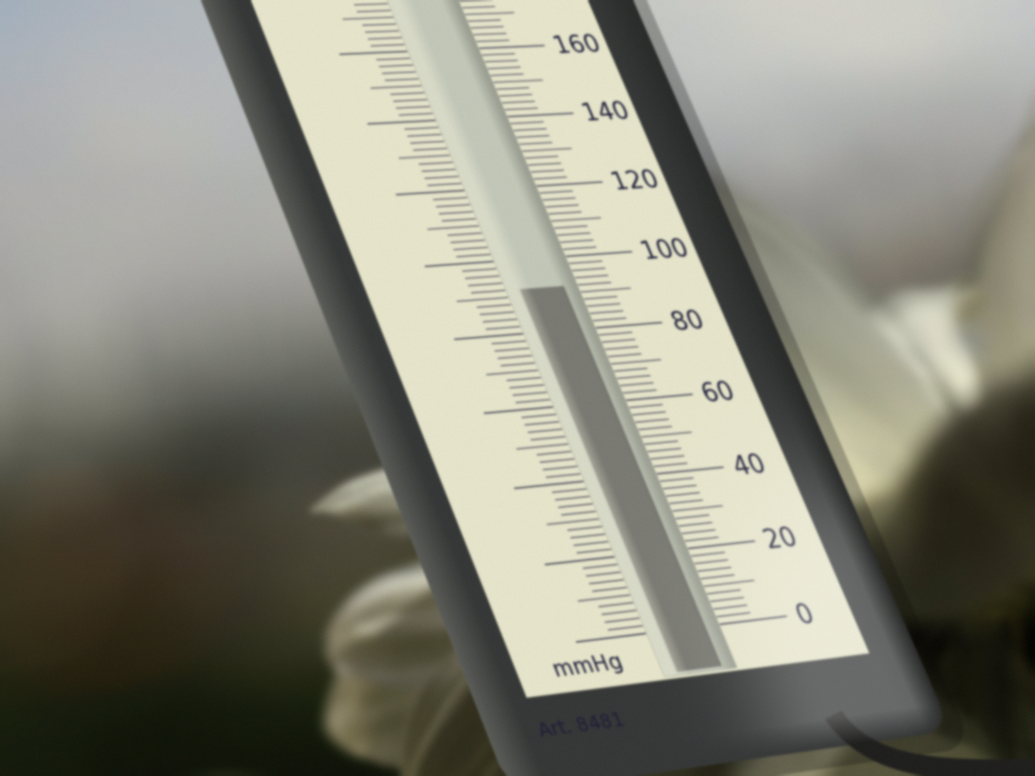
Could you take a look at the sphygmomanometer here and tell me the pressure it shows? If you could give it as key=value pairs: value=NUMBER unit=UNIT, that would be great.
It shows value=92 unit=mmHg
